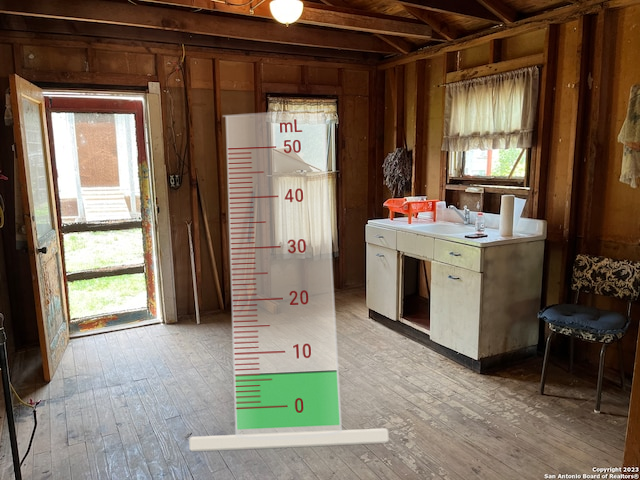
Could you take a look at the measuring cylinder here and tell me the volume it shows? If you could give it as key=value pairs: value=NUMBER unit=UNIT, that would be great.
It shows value=6 unit=mL
